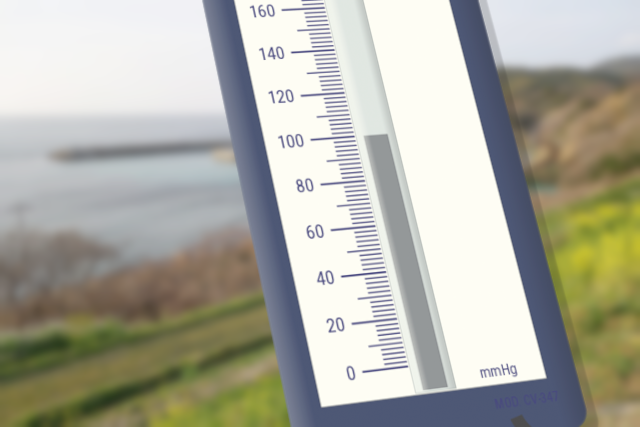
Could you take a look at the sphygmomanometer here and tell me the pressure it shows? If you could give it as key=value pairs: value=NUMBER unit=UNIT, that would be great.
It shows value=100 unit=mmHg
